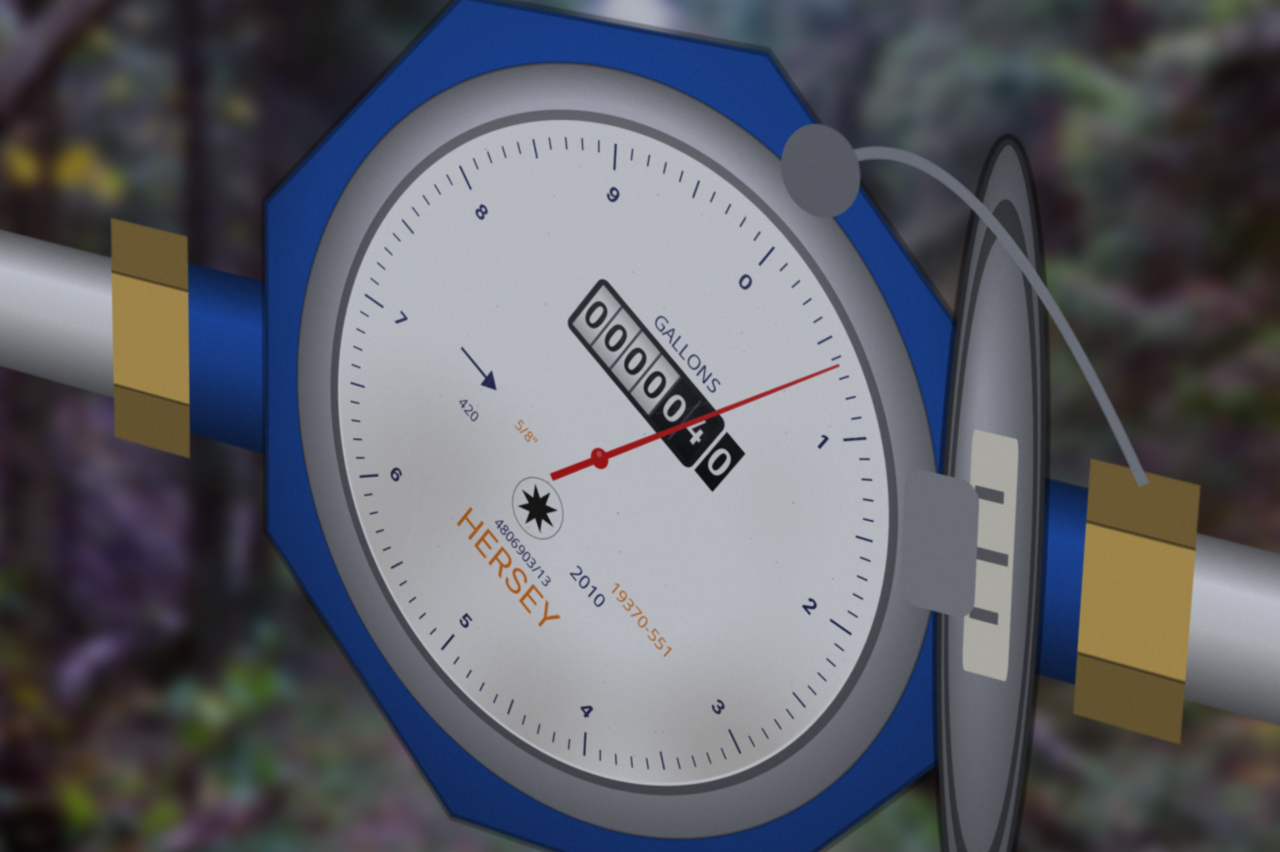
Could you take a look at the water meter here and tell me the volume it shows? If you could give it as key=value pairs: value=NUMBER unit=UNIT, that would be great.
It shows value=40.6 unit=gal
